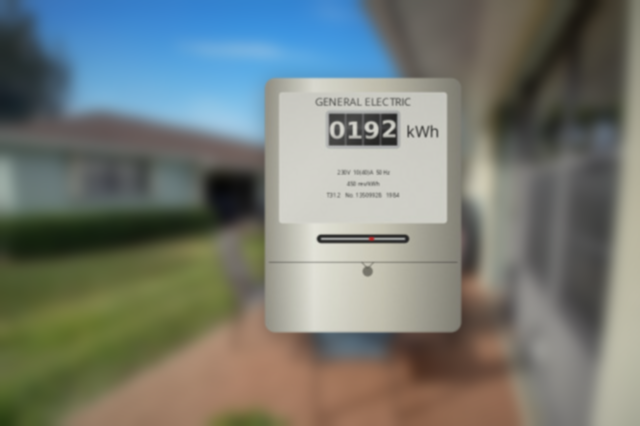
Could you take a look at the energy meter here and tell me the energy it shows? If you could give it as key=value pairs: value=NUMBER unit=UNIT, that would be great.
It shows value=192 unit=kWh
